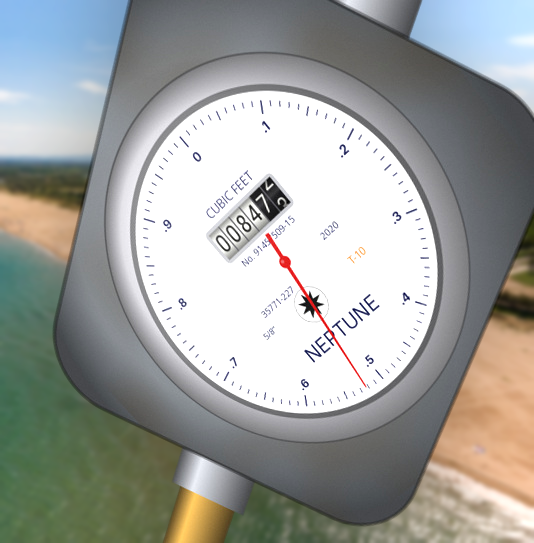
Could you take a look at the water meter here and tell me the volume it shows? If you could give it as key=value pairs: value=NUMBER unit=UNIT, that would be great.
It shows value=8472.52 unit=ft³
